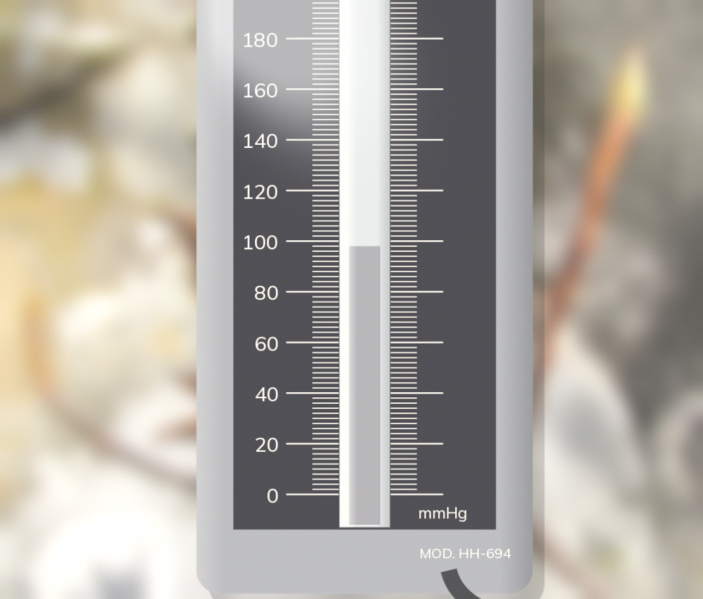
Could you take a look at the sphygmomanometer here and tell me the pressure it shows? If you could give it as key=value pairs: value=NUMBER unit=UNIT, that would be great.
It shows value=98 unit=mmHg
